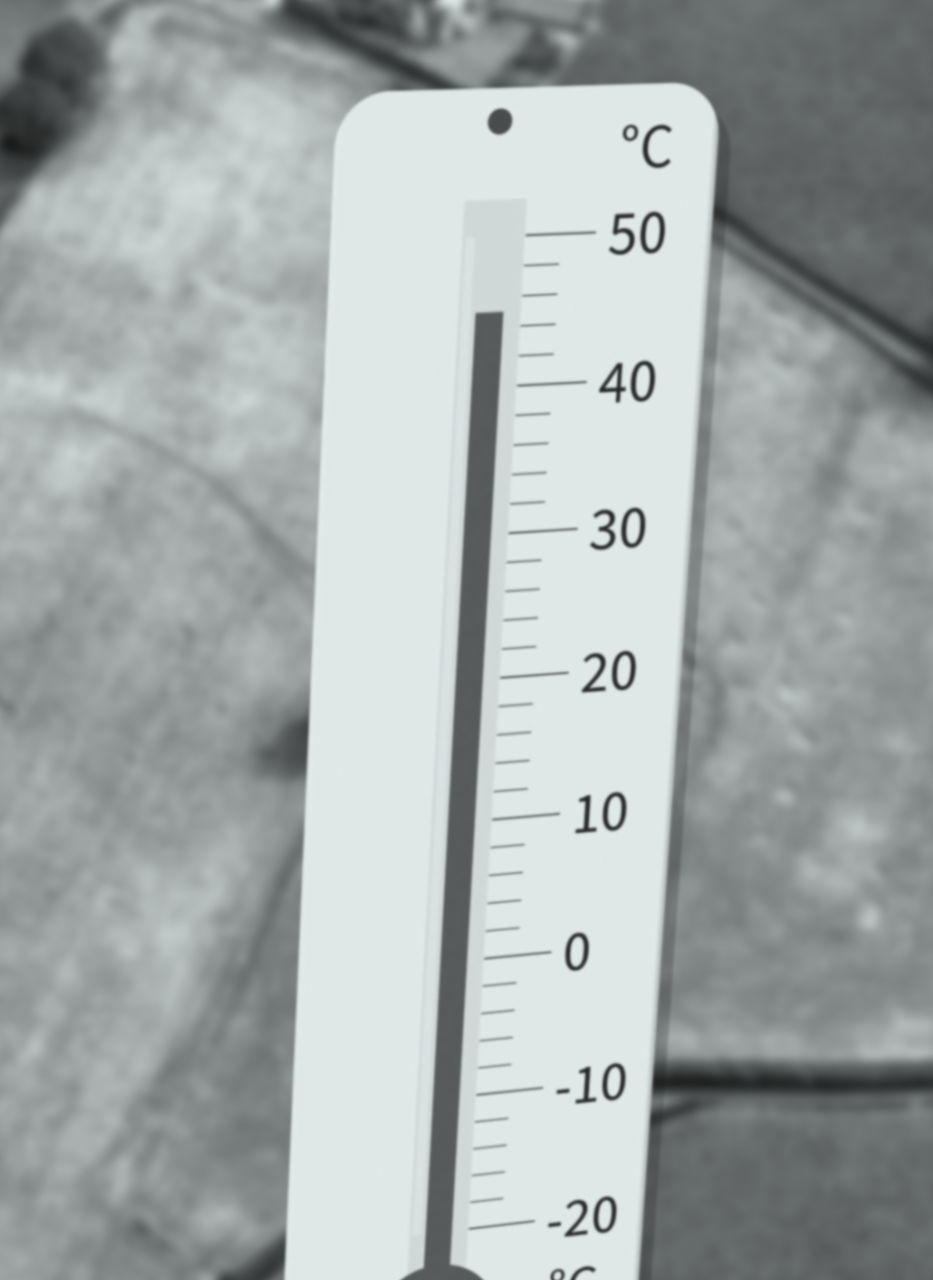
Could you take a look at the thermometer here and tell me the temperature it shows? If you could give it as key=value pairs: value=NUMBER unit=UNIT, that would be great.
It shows value=45 unit=°C
